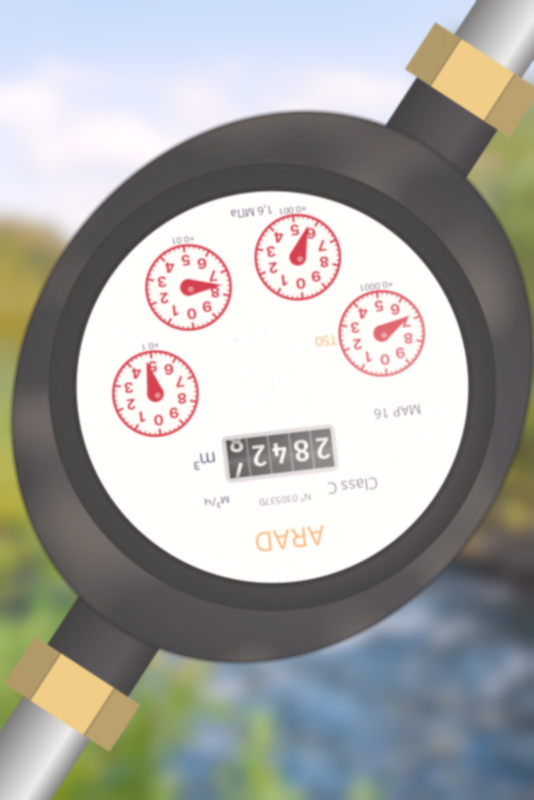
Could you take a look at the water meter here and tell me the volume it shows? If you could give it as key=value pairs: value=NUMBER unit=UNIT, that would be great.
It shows value=28427.4756 unit=m³
